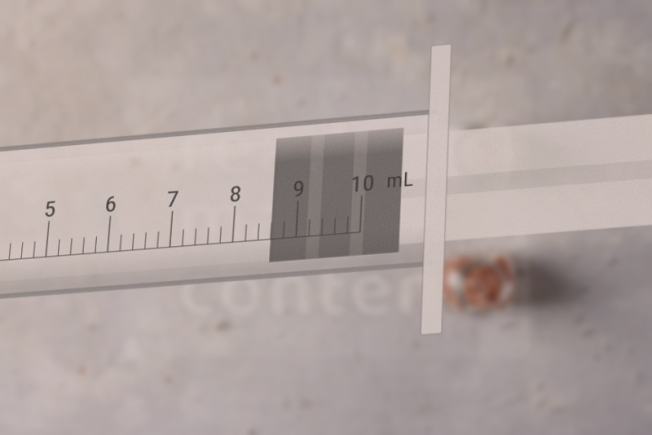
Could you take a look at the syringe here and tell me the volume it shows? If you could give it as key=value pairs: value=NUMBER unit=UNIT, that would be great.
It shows value=8.6 unit=mL
